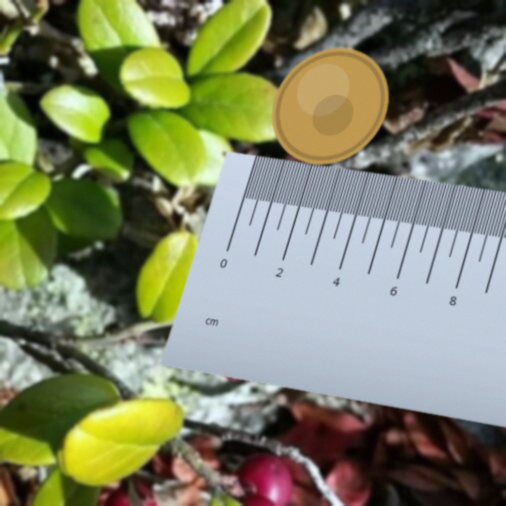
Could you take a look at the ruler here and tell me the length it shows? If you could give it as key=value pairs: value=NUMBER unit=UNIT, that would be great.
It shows value=4 unit=cm
